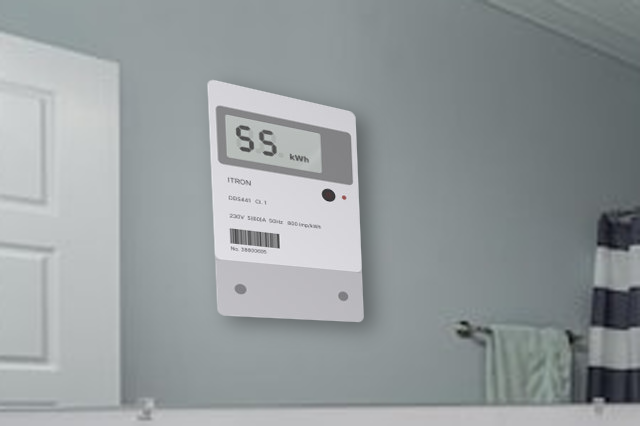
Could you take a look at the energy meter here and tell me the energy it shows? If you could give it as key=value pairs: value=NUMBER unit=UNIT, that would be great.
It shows value=55 unit=kWh
